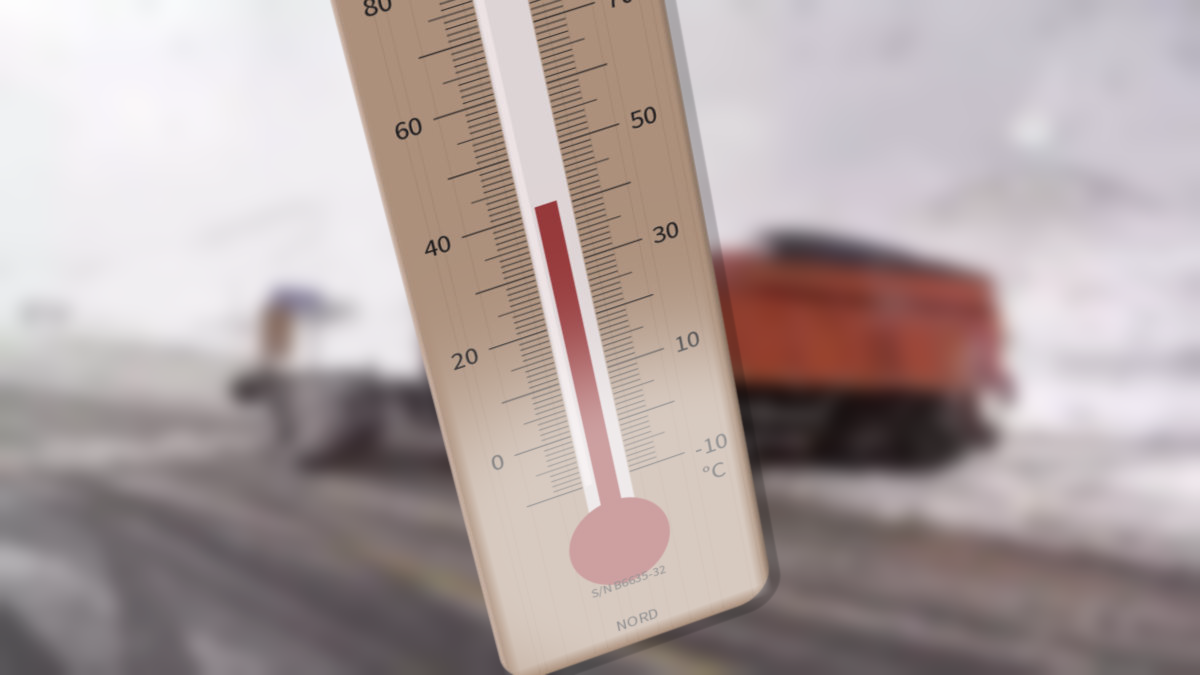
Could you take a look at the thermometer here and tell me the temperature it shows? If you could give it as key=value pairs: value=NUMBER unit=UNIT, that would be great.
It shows value=41 unit=°C
